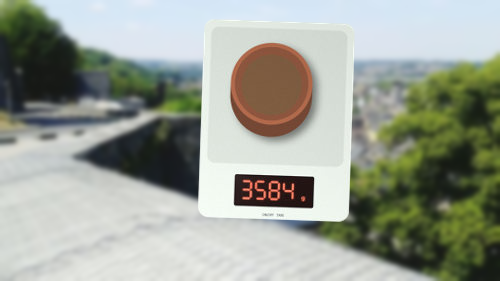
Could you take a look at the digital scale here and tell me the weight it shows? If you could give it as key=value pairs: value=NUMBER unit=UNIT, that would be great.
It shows value=3584 unit=g
